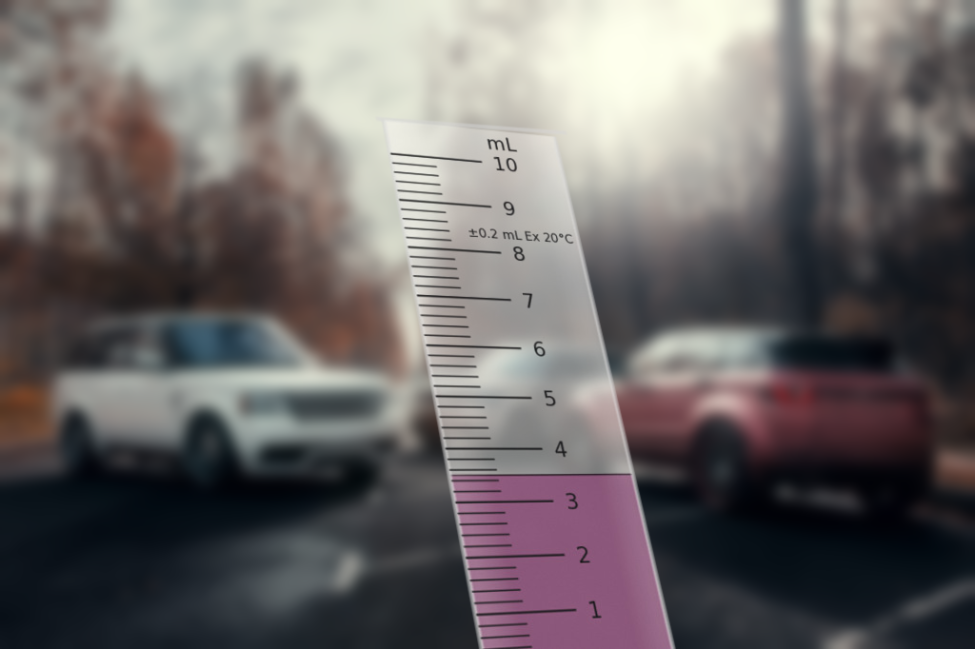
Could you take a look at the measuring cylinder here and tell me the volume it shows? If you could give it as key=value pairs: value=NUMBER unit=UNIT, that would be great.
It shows value=3.5 unit=mL
